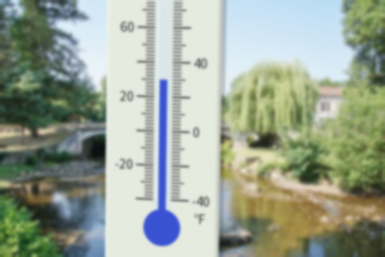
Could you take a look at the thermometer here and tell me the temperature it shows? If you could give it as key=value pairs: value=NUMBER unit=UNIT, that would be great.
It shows value=30 unit=°F
